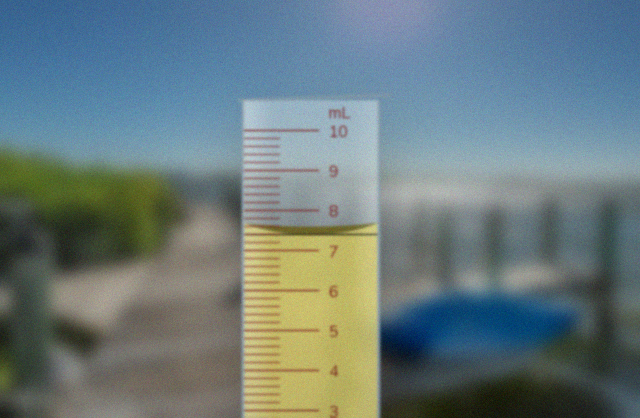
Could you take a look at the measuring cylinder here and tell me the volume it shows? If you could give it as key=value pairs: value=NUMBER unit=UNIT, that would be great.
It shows value=7.4 unit=mL
